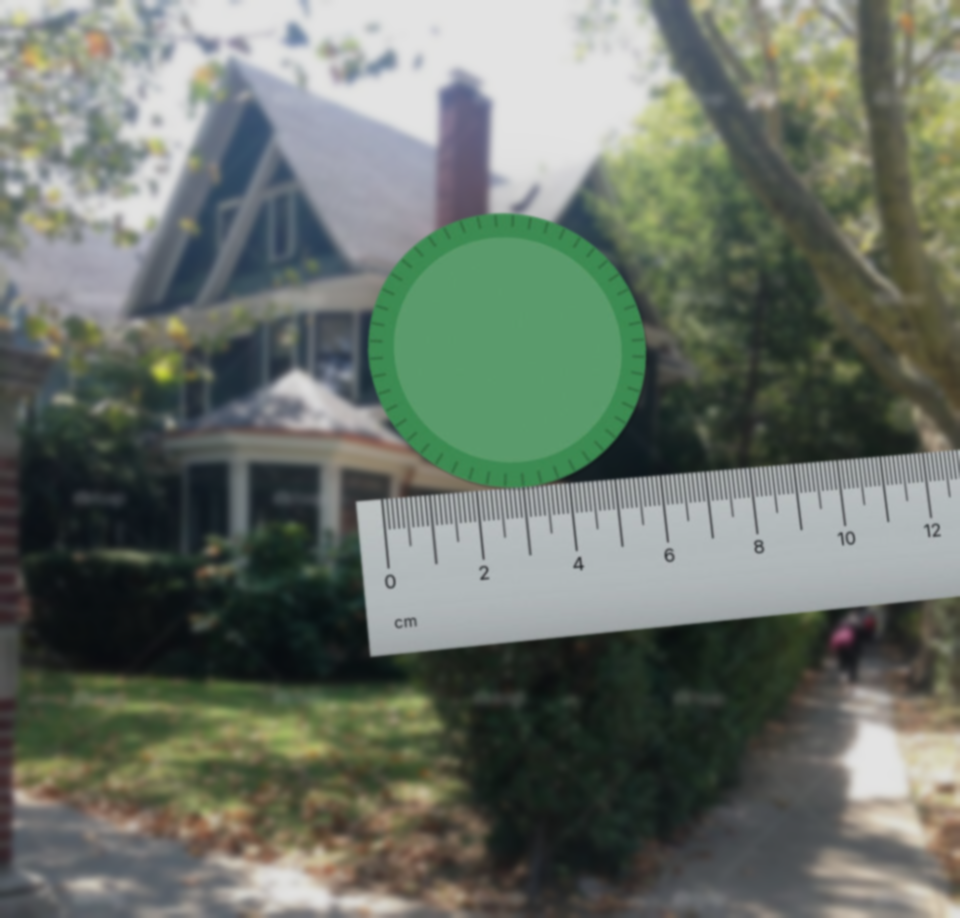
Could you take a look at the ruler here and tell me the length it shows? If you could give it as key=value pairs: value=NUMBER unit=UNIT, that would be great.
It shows value=6 unit=cm
